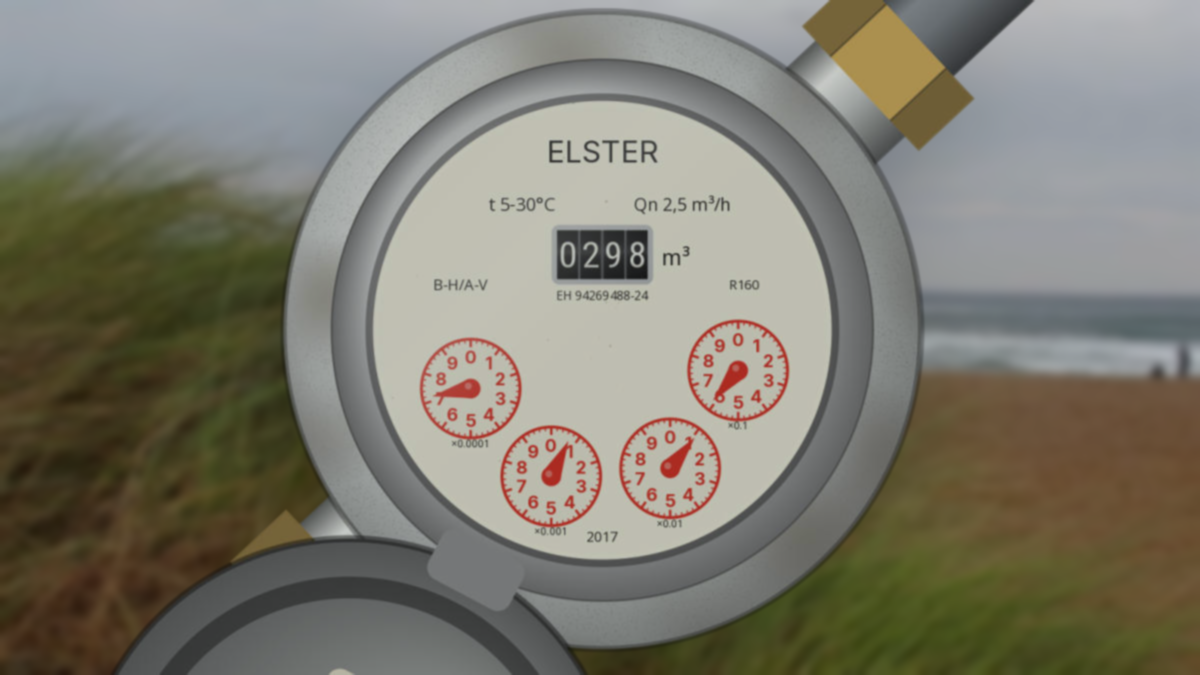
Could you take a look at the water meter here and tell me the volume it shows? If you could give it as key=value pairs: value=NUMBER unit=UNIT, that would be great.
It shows value=298.6107 unit=m³
